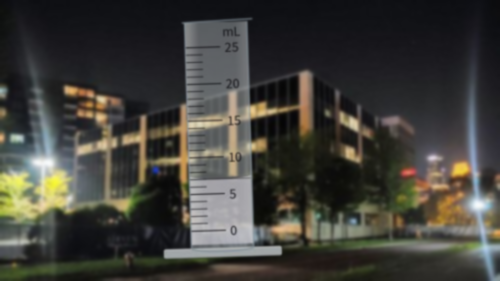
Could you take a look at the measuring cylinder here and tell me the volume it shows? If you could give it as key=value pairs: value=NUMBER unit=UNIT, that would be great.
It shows value=7 unit=mL
